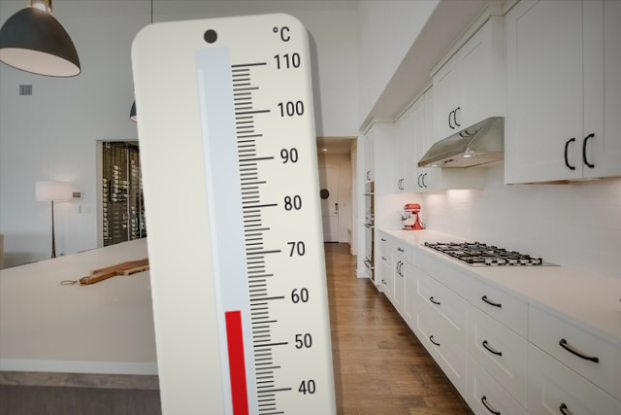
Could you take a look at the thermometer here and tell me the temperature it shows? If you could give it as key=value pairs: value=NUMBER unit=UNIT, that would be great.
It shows value=58 unit=°C
